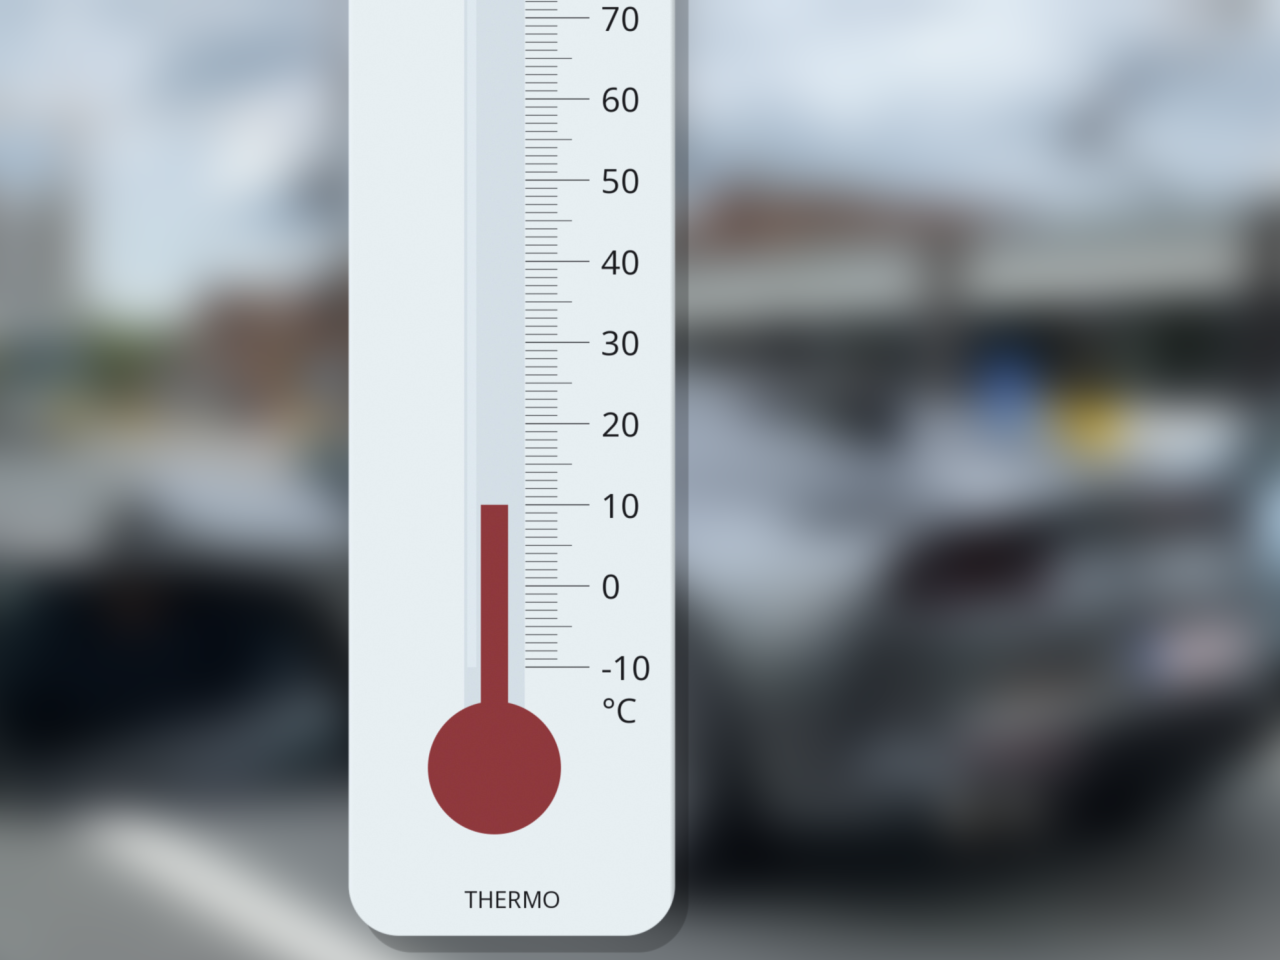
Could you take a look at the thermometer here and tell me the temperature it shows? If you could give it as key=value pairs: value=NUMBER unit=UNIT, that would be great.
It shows value=10 unit=°C
